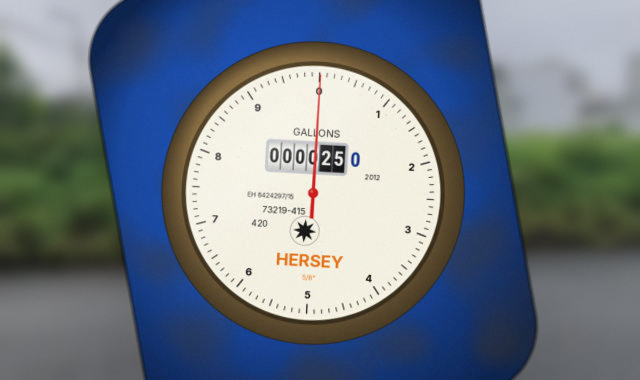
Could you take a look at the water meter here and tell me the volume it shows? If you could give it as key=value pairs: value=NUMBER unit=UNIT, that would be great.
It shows value=250.0 unit=gal
